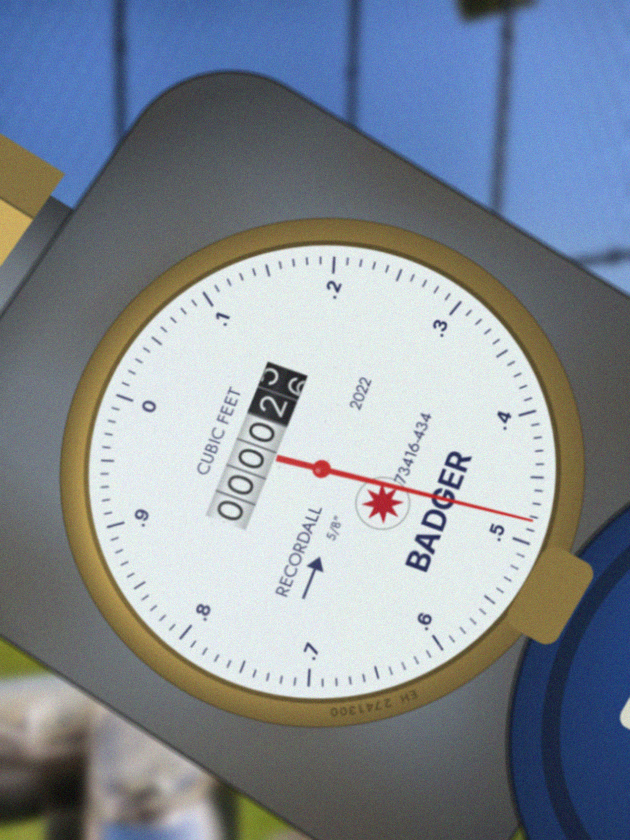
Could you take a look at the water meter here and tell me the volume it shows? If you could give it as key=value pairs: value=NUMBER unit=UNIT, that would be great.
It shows value=25.48 unit=ft³
